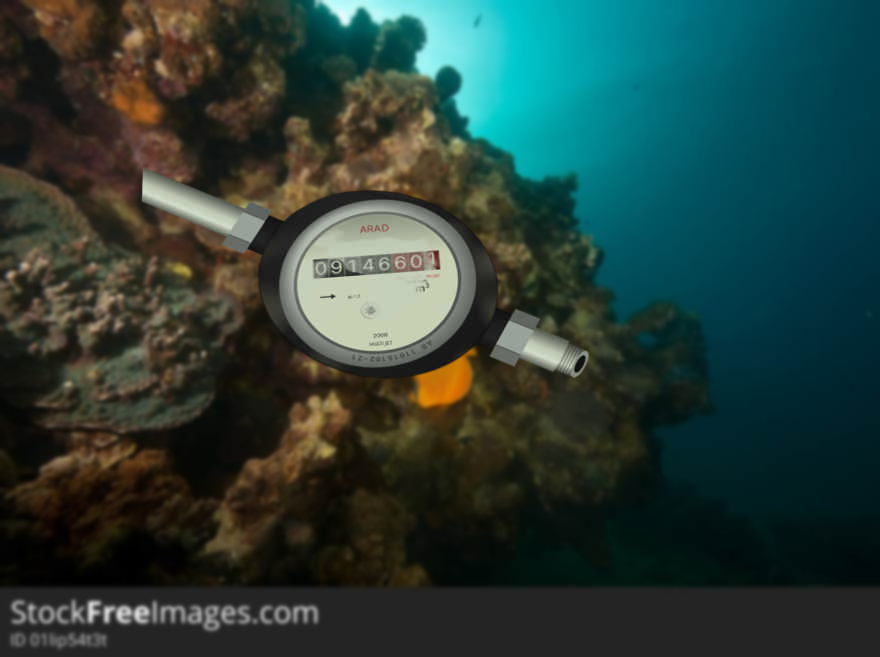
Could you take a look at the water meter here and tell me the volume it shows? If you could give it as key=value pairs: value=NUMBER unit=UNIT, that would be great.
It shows value=9146.601 unit=m³
